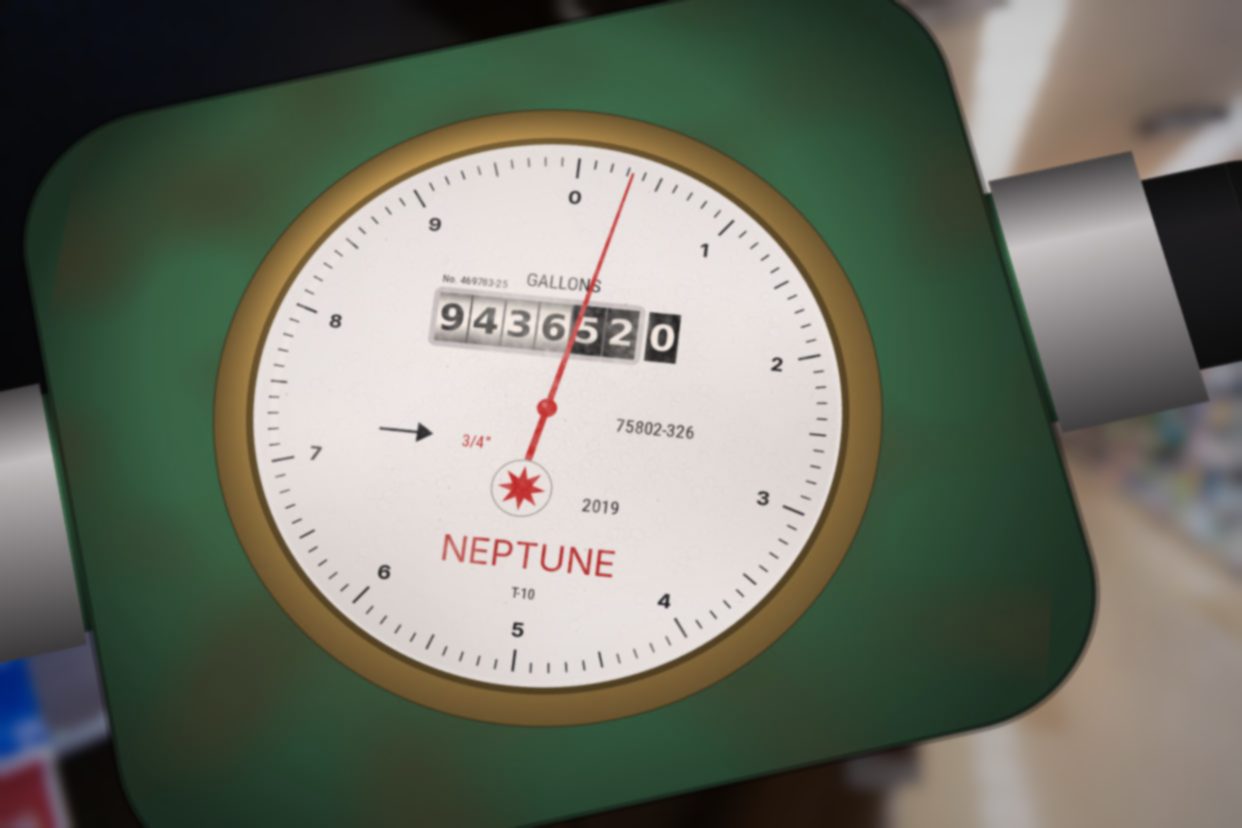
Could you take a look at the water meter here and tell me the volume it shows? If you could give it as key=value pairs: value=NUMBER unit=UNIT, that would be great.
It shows value=9436520.3 unit=gal
